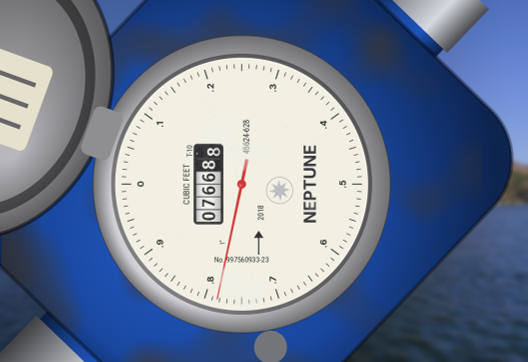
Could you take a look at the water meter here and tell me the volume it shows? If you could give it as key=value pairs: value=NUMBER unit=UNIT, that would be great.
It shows value=76687.78 unit=ft³
